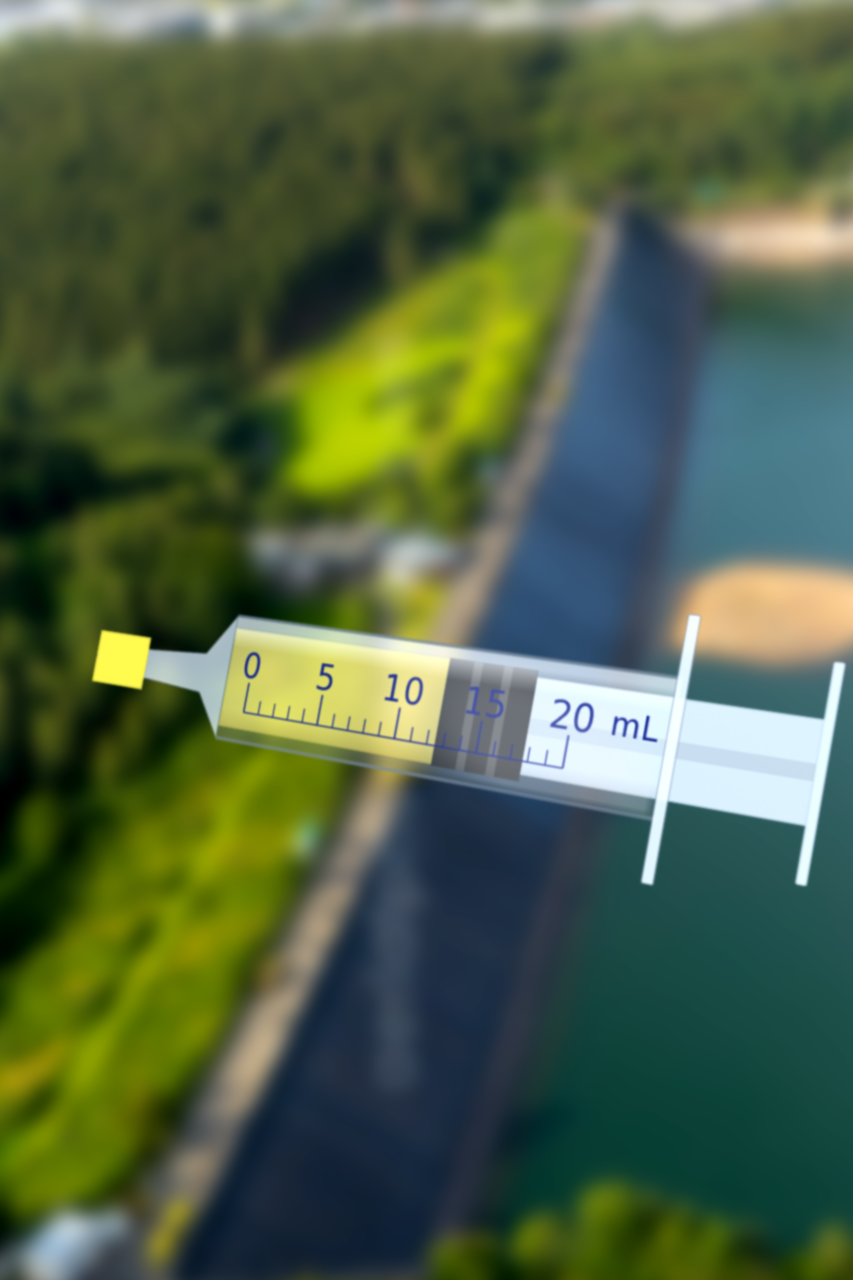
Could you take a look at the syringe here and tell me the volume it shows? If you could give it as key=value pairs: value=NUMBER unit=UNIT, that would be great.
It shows value=12.5 unit=mL
